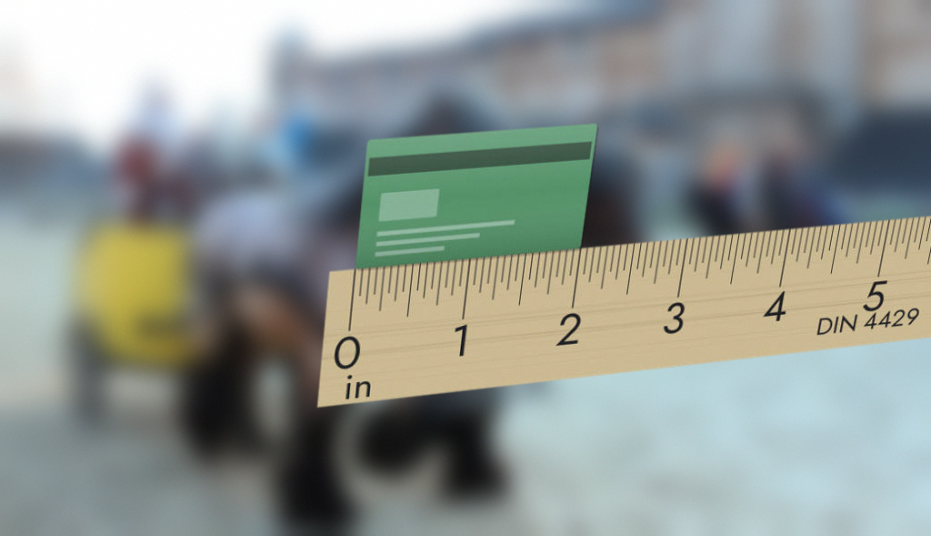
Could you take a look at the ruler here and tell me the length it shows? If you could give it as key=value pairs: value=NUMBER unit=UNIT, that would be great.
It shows value=2 unit=in
